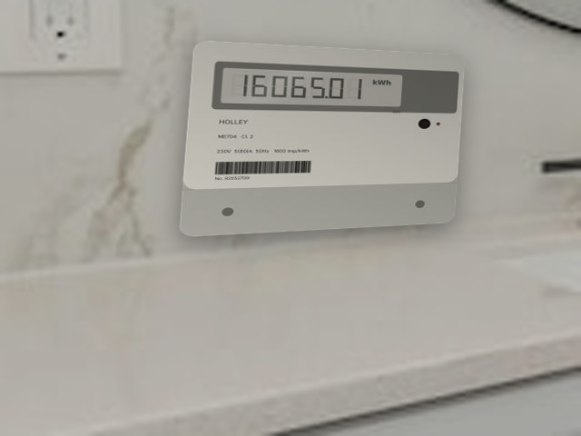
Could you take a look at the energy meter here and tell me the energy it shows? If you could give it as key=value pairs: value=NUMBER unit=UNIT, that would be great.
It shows value=16065.01 unit=kWh
